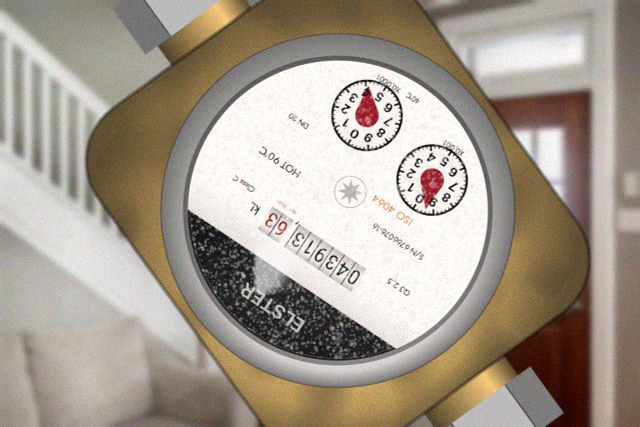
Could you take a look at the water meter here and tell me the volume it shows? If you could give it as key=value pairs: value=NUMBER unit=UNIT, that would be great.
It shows value=43913.6294 unit=kL
